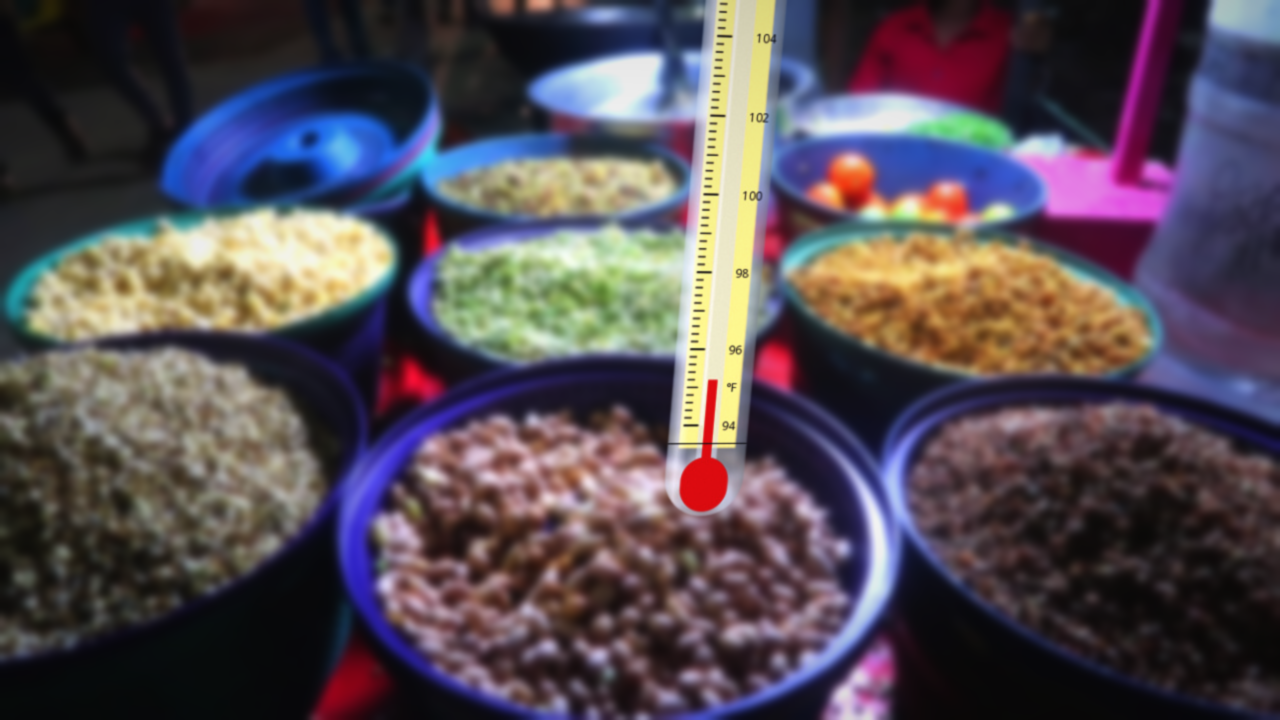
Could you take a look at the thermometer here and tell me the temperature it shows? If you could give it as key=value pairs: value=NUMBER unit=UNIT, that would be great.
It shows value=95.2 unit=°F
